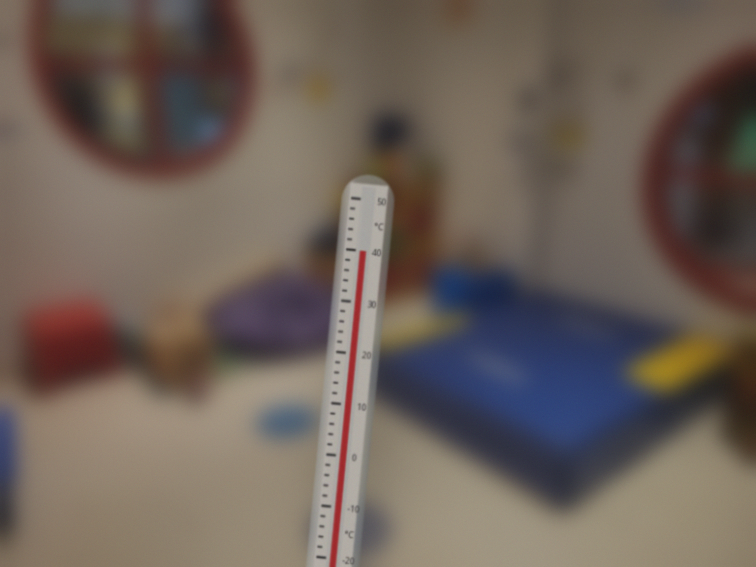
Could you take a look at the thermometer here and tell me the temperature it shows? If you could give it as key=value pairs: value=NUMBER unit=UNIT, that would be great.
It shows value=40 unit=°C
